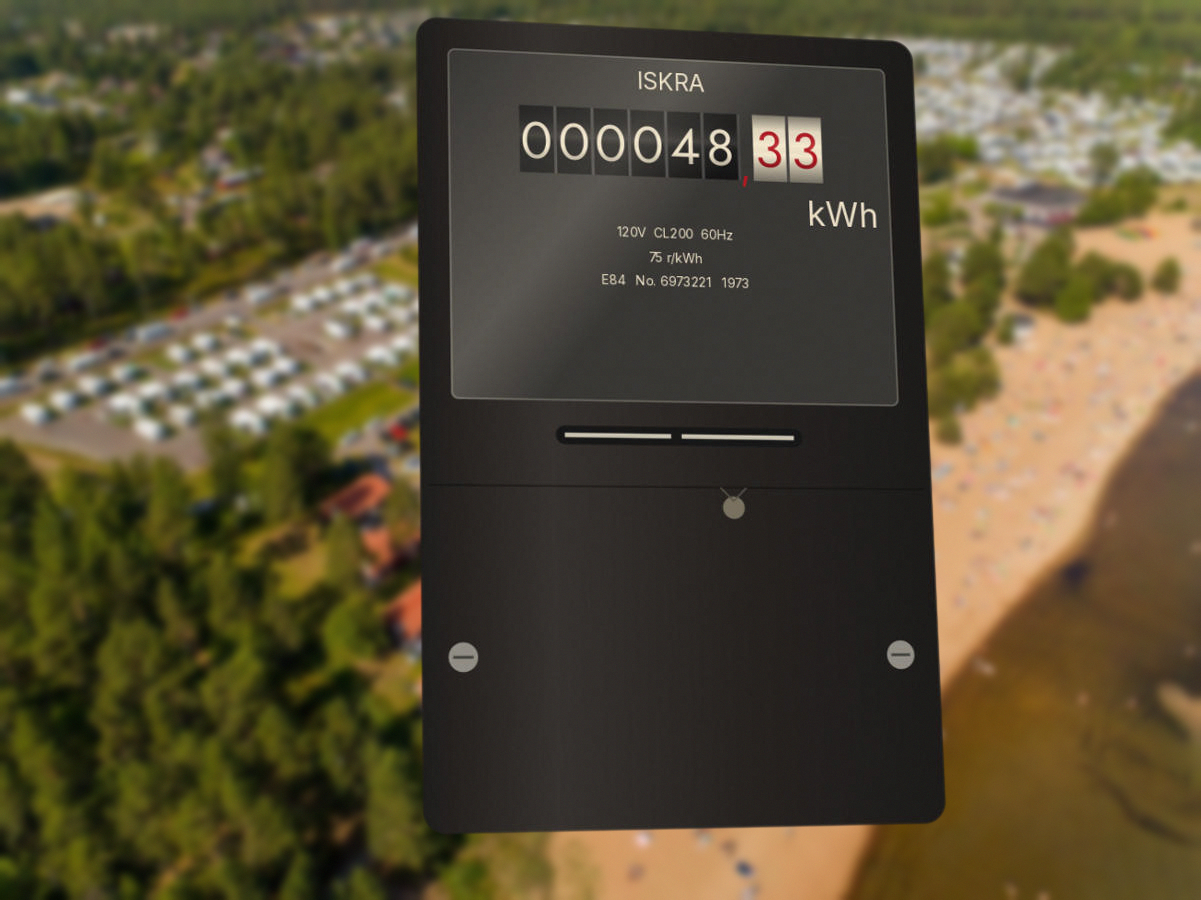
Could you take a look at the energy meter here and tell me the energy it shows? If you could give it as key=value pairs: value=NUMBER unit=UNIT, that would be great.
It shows value=48.33 unit=kWh
